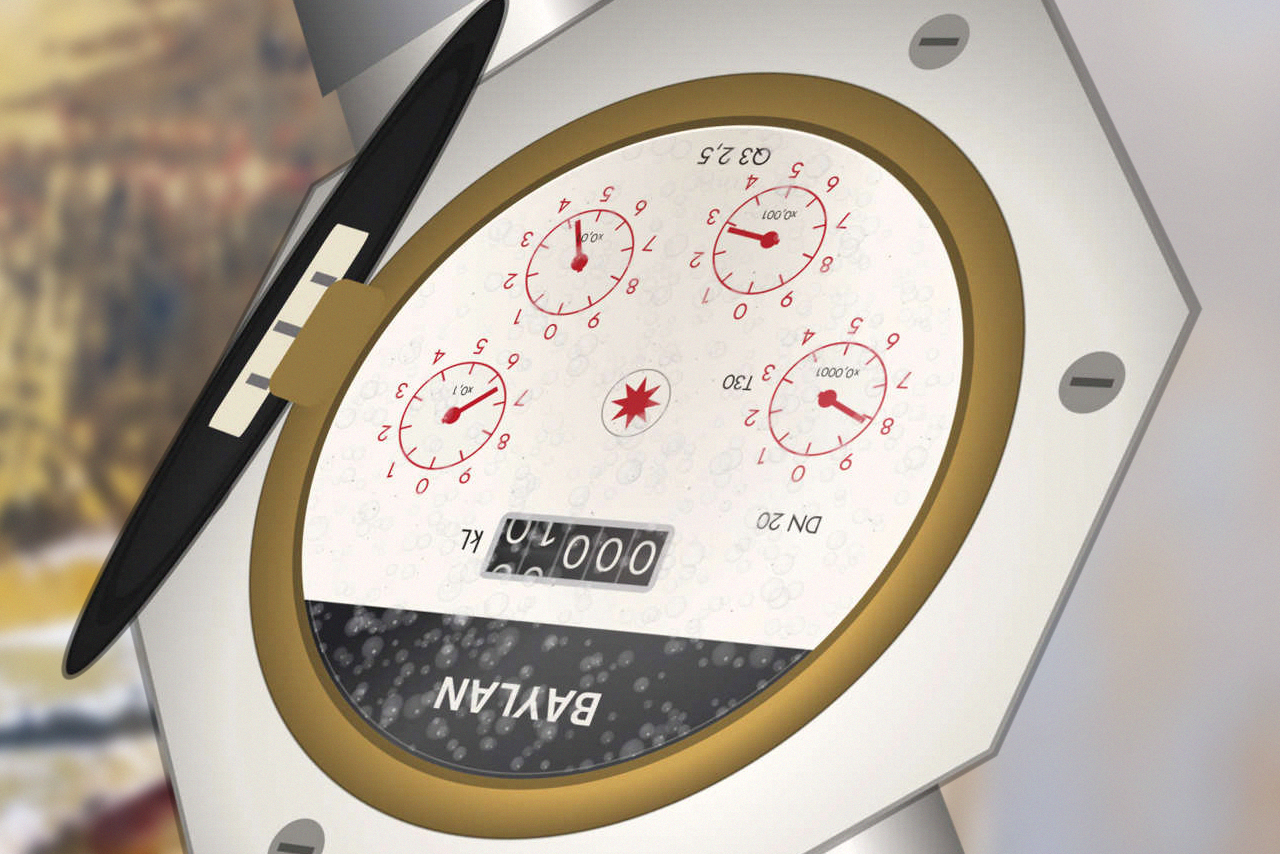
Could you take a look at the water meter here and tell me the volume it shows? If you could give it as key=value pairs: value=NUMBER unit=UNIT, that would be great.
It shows value=9.6428 unit=kL
